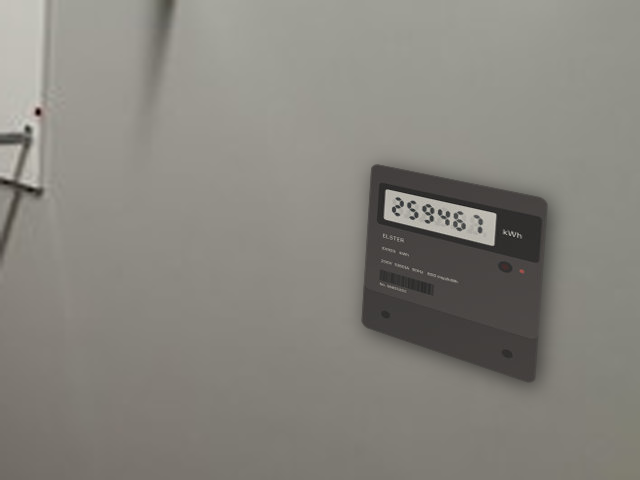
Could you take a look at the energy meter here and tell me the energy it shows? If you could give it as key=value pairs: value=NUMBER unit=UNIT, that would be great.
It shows value=259467 unit=kWh
